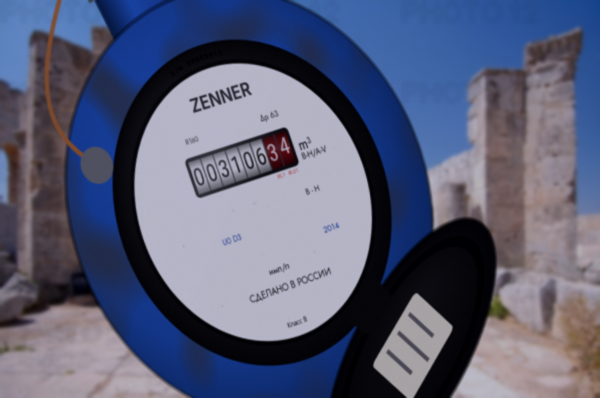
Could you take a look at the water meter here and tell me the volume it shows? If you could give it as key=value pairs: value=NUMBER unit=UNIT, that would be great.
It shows value=3106.34 unit=m³
